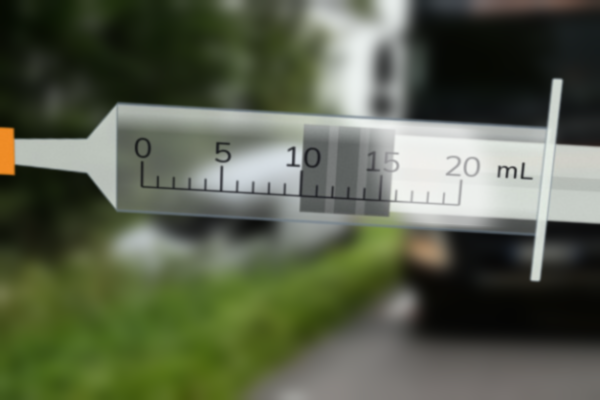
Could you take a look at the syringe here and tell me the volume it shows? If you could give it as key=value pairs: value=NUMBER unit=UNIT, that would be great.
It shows value=10 unit=mL
